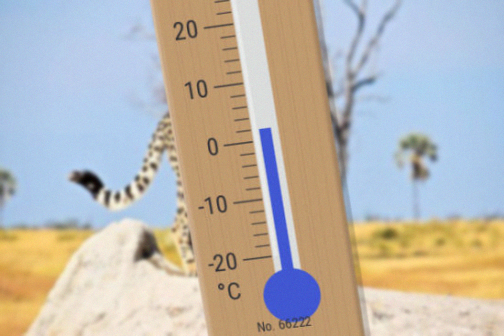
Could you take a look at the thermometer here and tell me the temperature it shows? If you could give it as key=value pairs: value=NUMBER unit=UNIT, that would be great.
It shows value=2 unit=°C
